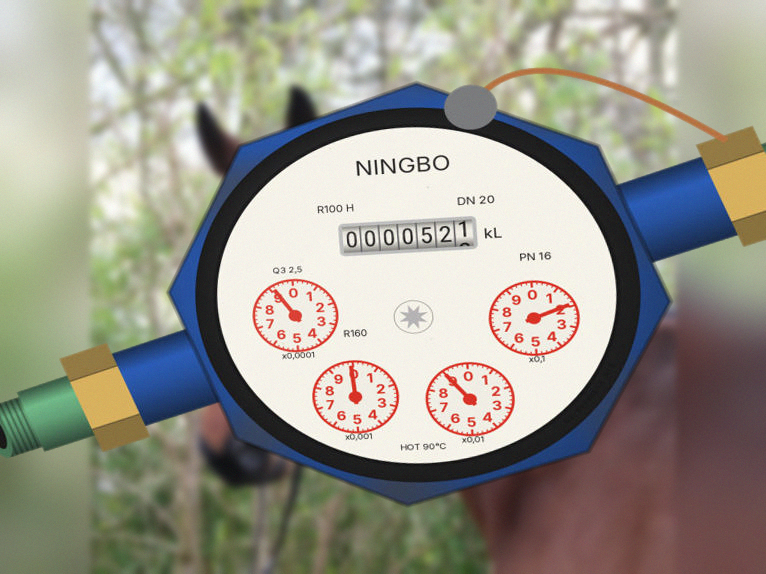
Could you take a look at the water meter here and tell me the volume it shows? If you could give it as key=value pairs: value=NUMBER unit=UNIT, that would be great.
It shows value=521.1899 unit=kL
